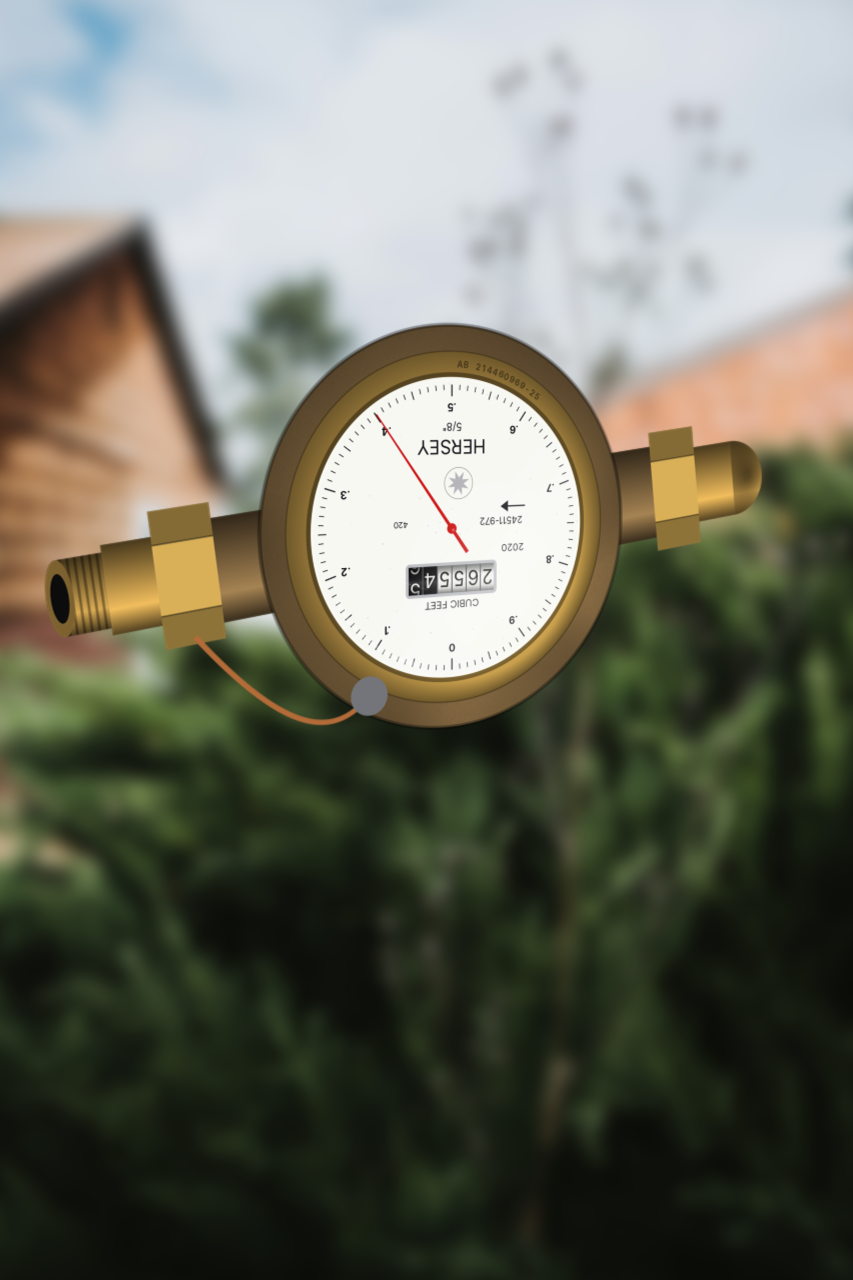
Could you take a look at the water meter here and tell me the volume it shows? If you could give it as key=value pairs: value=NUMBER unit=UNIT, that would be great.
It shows value=265545.40 unit=ft³
